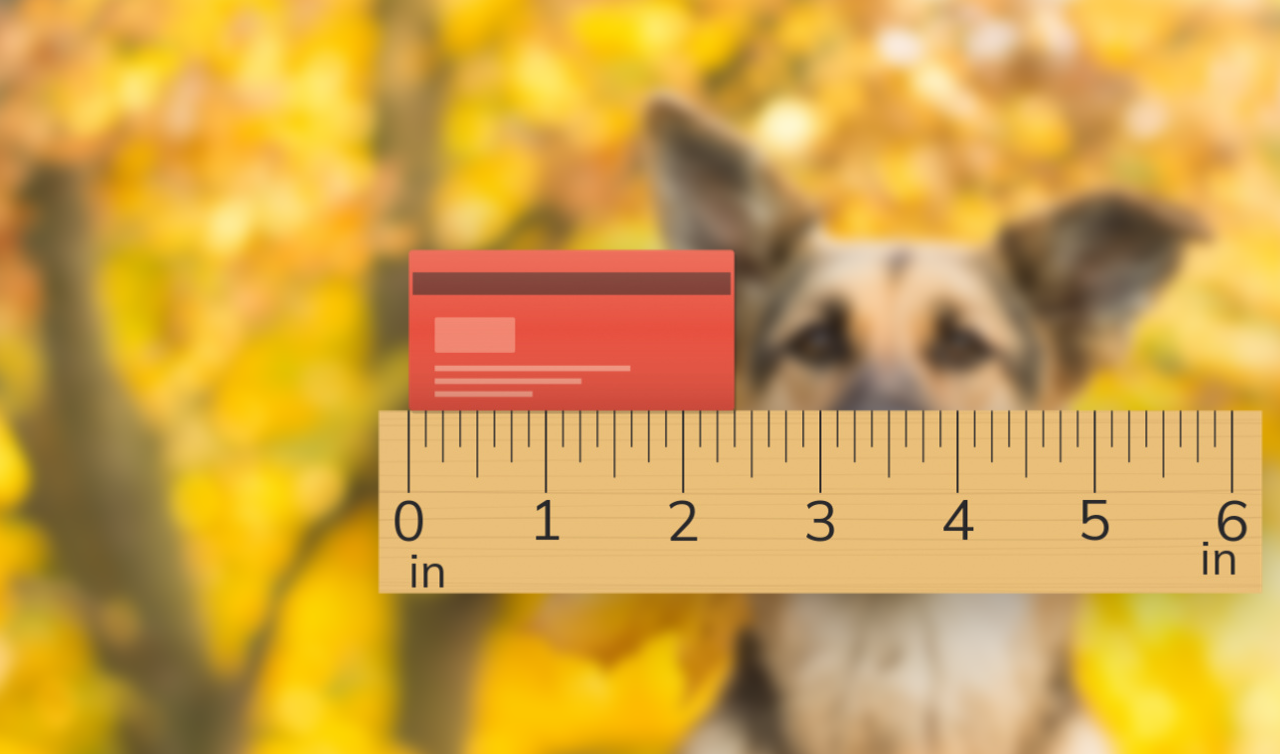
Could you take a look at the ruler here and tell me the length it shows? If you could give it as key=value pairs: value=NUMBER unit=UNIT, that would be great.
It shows value=2.375 unit=in
